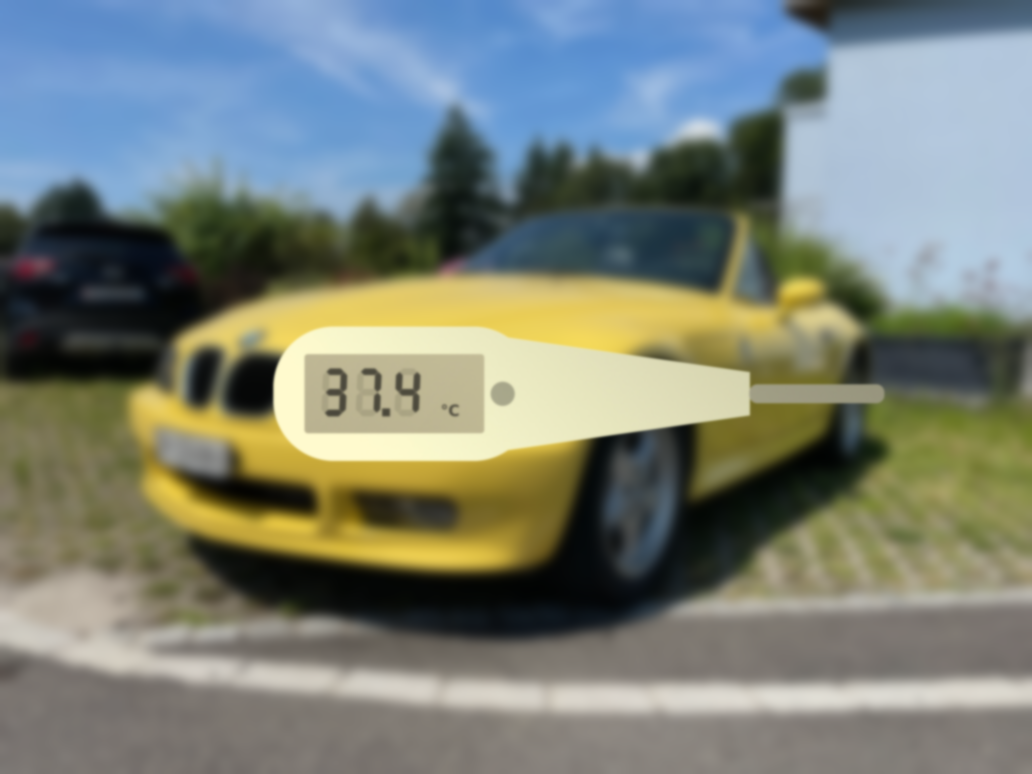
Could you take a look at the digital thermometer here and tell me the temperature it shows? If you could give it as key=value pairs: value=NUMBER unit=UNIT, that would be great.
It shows value=37.4 unit=°C
